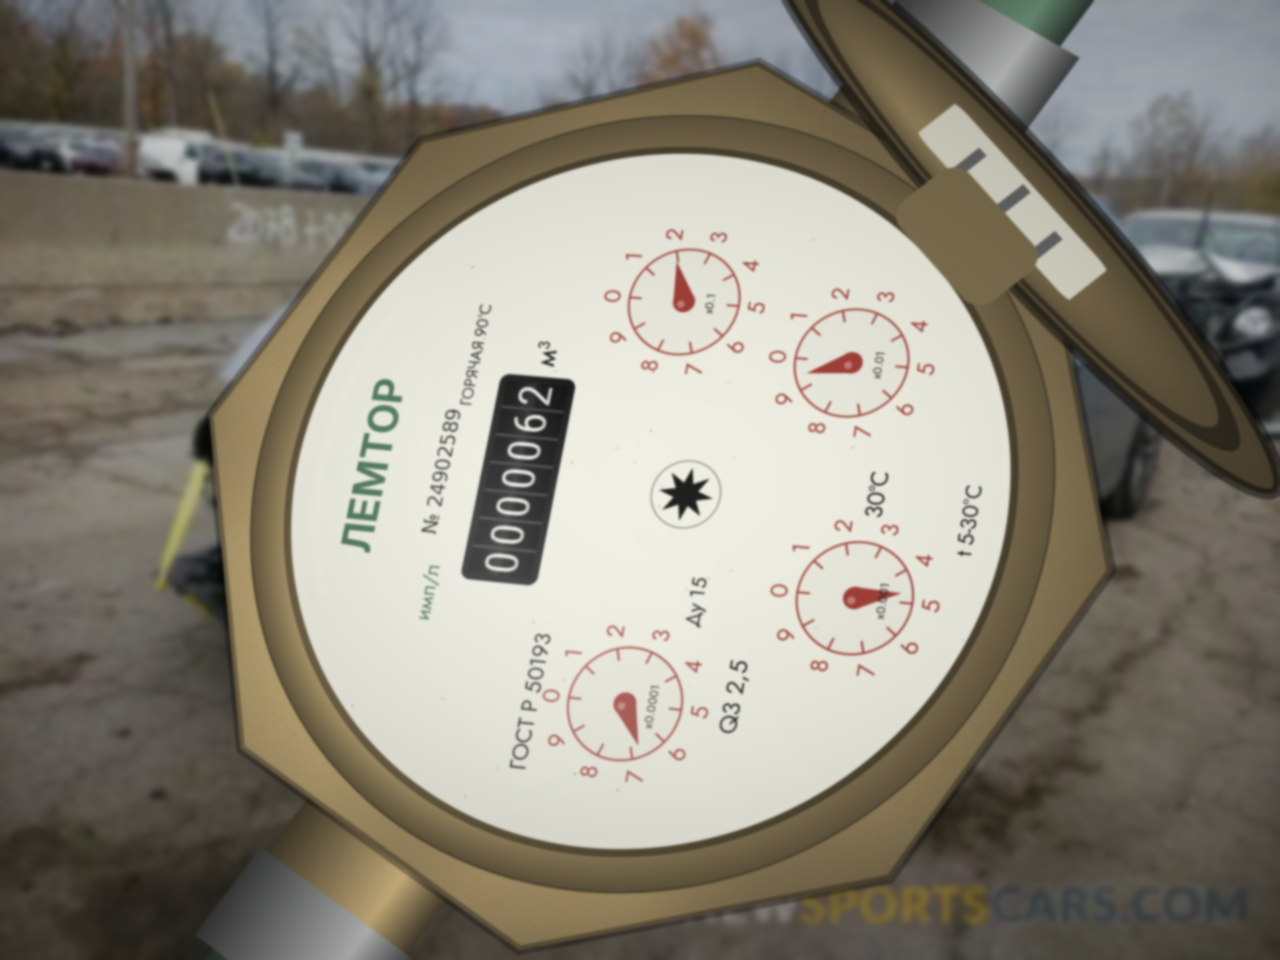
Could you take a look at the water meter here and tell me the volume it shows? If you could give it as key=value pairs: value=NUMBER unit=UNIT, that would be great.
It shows value=62.1946 unit=m³
